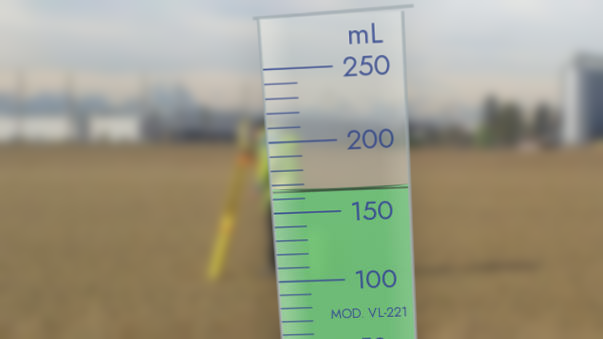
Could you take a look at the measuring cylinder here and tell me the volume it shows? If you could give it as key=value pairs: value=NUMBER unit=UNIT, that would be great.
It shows value=165 unit=mL
